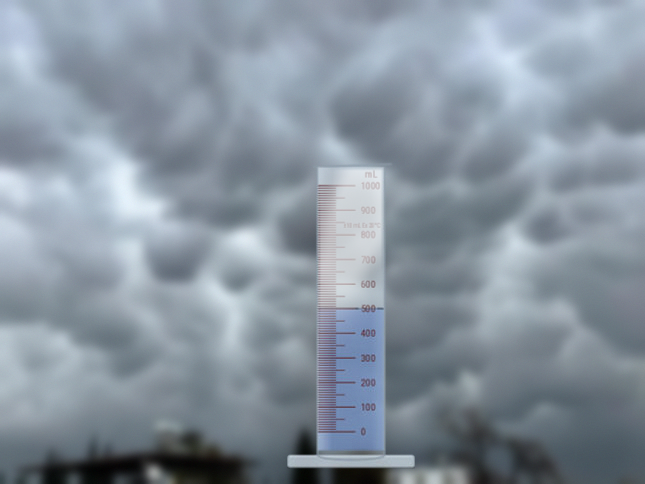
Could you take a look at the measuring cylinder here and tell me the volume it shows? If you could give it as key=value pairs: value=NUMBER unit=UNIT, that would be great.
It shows value=500 unit=mL
